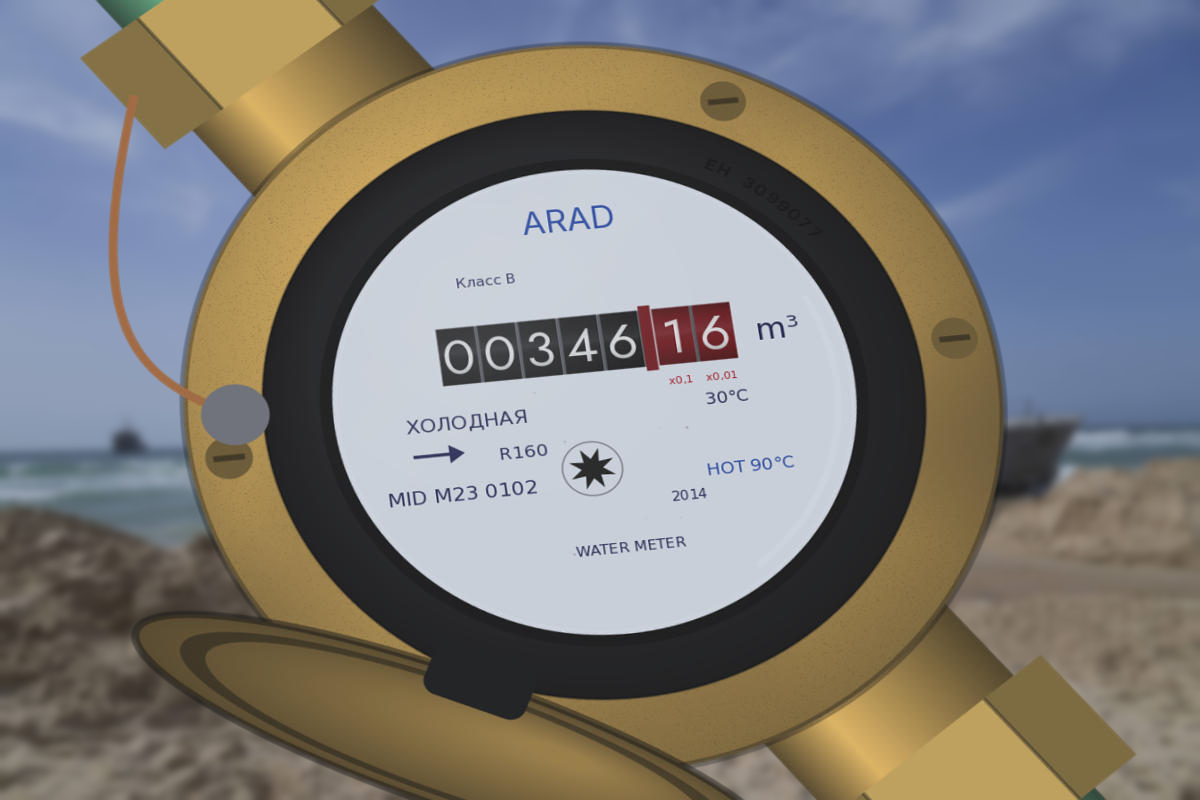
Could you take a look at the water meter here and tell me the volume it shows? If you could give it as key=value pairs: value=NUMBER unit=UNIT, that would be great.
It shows value=346.16 unit=m³
